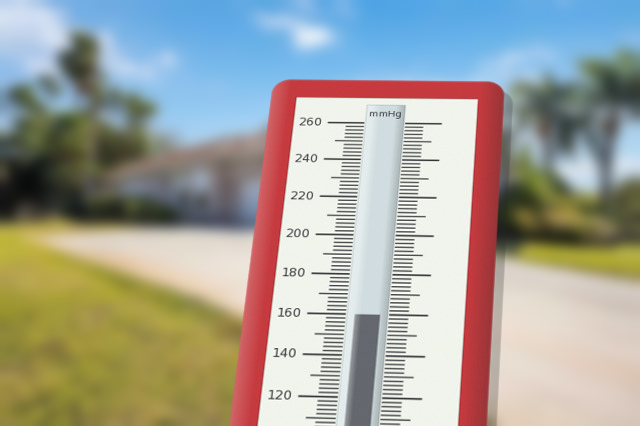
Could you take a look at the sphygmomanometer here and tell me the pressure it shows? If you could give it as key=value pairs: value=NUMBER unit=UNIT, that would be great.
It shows value=160 unit=mmHg
